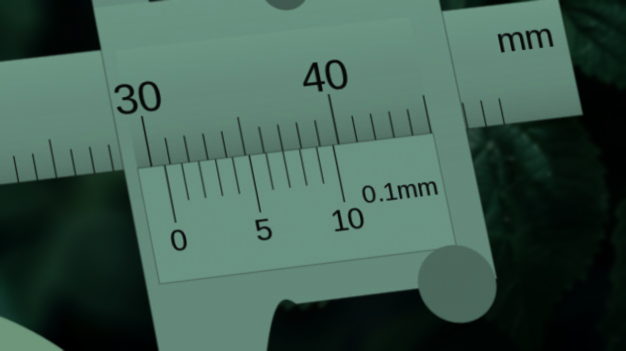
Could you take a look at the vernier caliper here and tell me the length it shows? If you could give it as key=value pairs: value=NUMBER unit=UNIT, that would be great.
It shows value=30.7 unit=mm
